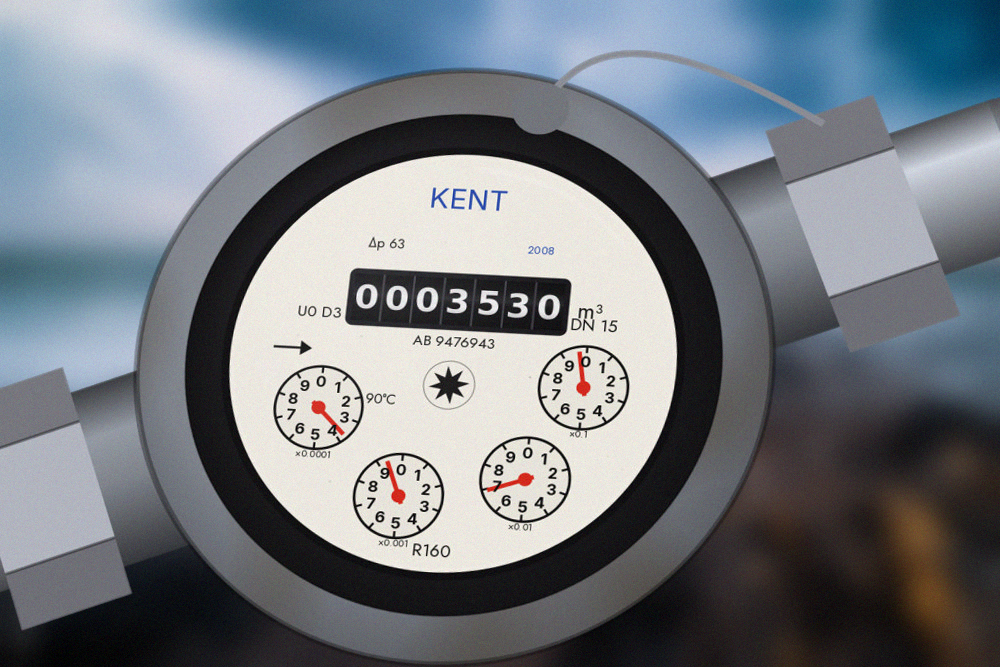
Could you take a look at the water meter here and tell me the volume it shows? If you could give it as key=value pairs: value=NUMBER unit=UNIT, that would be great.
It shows value=3529.9693 unit=m³
